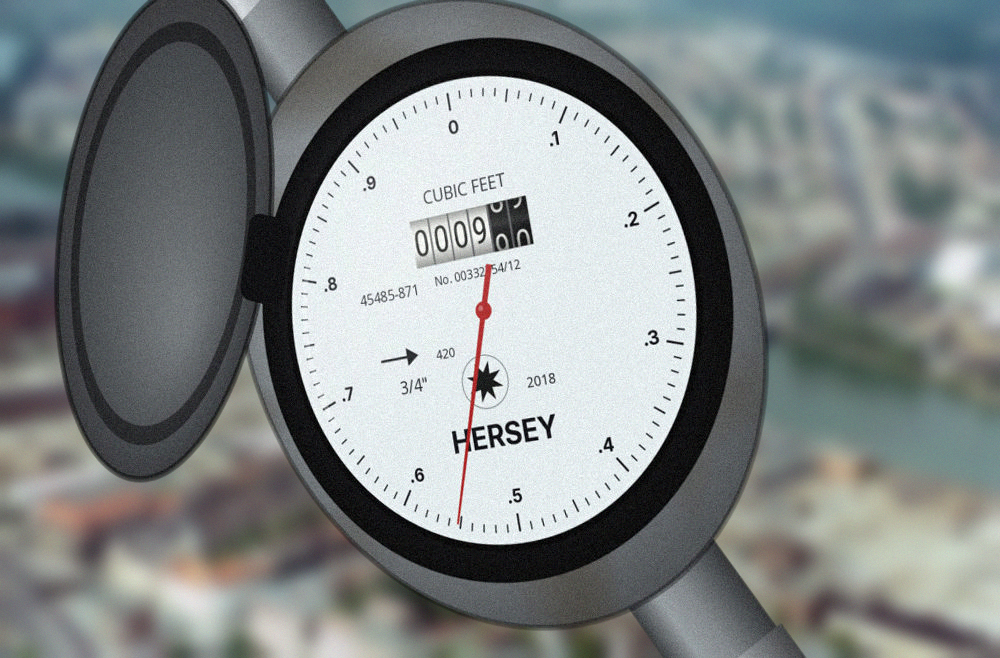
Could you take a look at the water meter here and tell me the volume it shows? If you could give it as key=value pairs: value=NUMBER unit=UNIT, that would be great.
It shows value=989.55 unit=ft³
